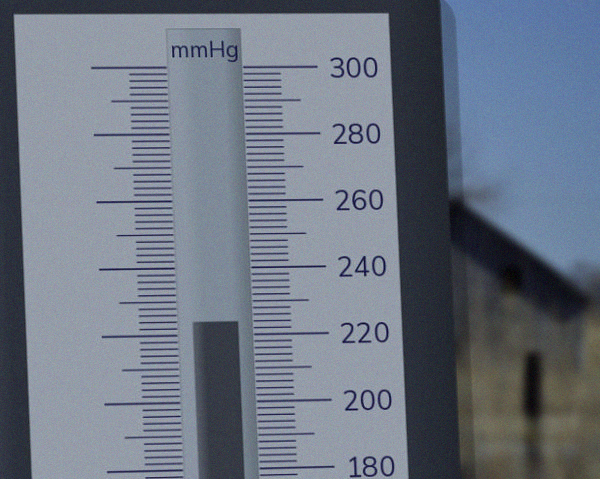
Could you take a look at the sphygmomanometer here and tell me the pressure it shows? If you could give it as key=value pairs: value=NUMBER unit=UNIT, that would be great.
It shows value=224 unit=mmHg
